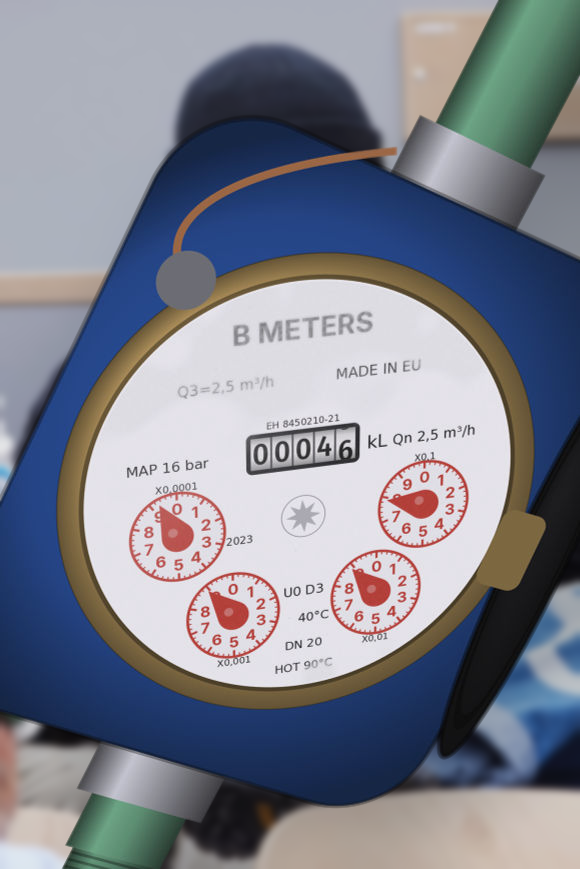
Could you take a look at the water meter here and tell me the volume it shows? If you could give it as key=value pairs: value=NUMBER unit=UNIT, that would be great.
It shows value=45.7889 unit=kL
